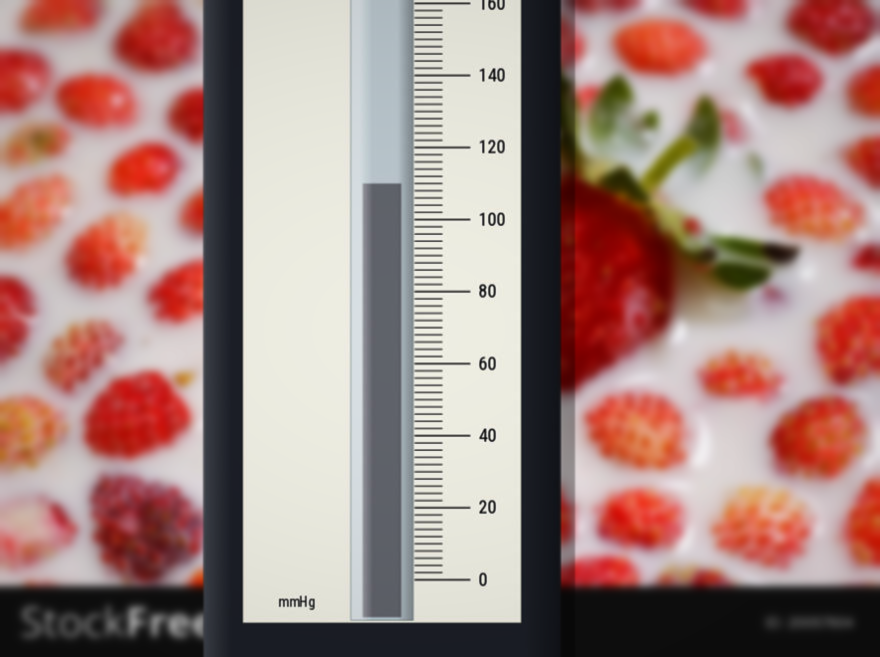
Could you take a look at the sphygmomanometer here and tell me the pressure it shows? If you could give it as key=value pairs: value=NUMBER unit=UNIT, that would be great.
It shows value=110 unit=mmHg
